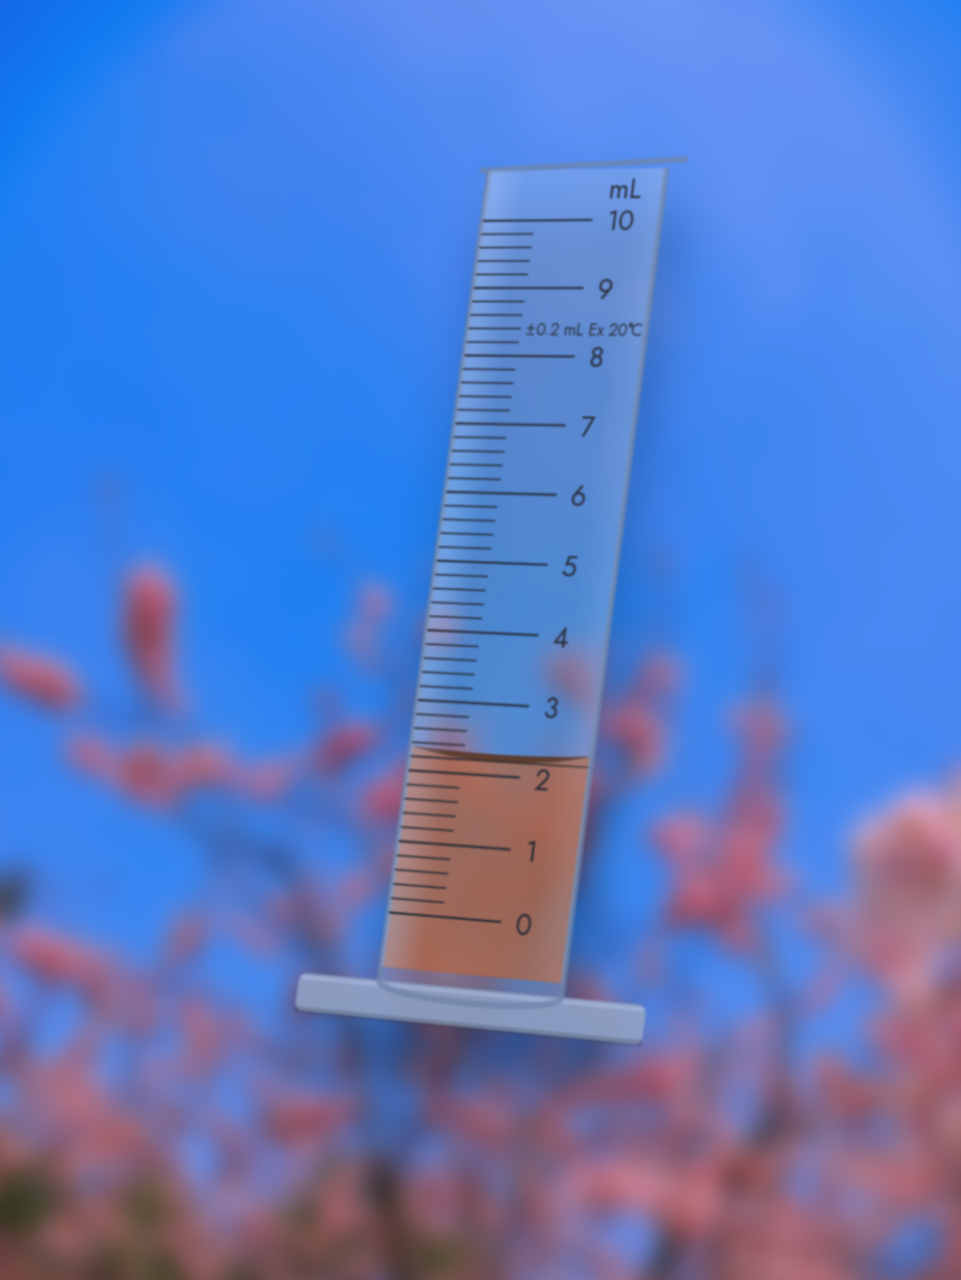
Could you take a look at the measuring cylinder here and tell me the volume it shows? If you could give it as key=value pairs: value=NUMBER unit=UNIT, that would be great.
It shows value=2.2 unit=mL
